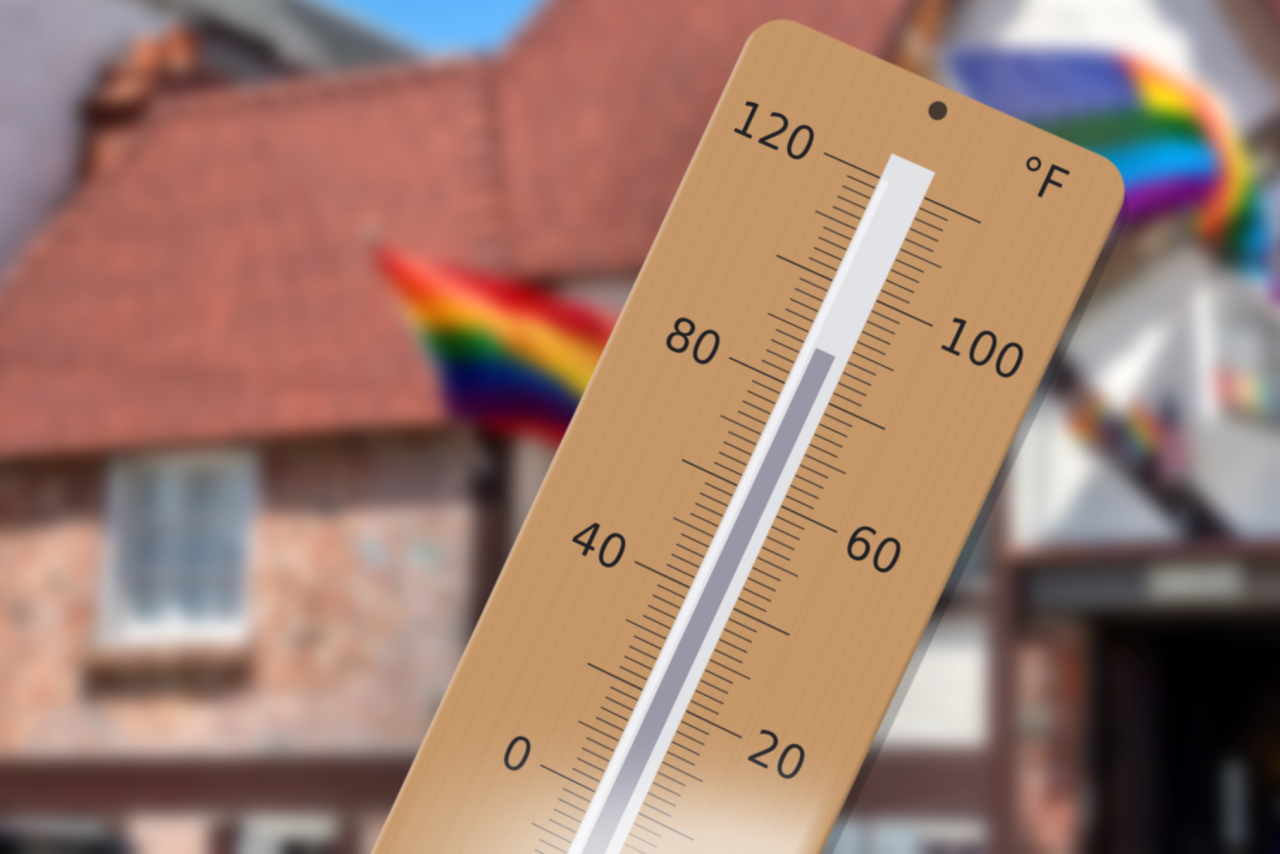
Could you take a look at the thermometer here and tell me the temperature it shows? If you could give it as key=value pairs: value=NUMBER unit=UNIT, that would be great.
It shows value=88 unit=°F
